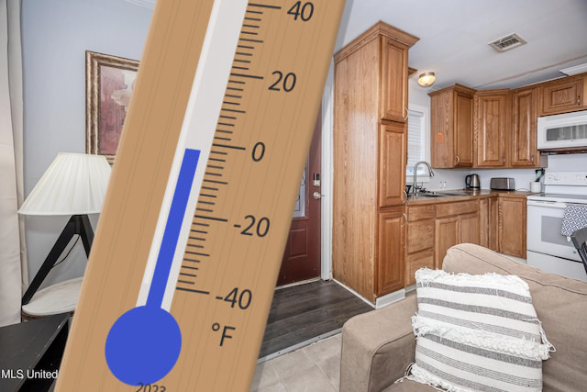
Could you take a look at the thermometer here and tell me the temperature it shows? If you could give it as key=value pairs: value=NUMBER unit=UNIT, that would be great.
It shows value=-2 unit=°F
